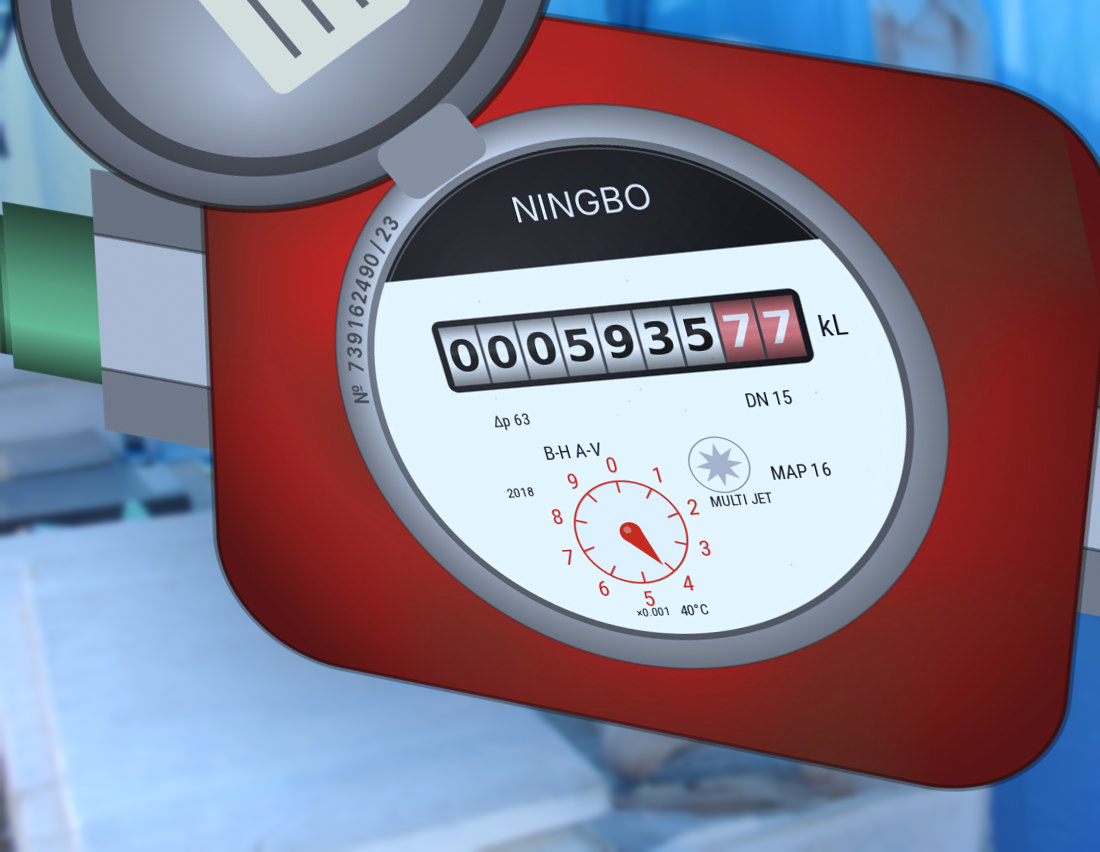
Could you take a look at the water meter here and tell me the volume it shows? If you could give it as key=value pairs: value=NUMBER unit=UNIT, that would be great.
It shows value=5935.774 unit=kL
